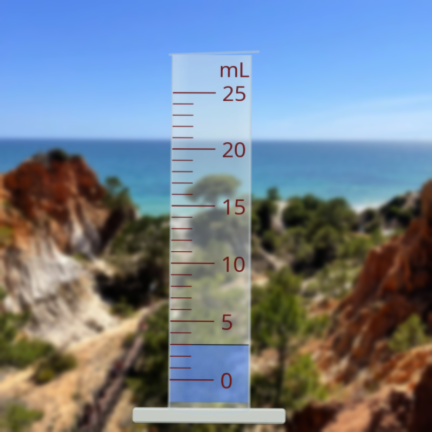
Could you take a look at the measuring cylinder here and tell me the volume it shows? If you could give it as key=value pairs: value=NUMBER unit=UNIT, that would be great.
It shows value=3 unit=mL
